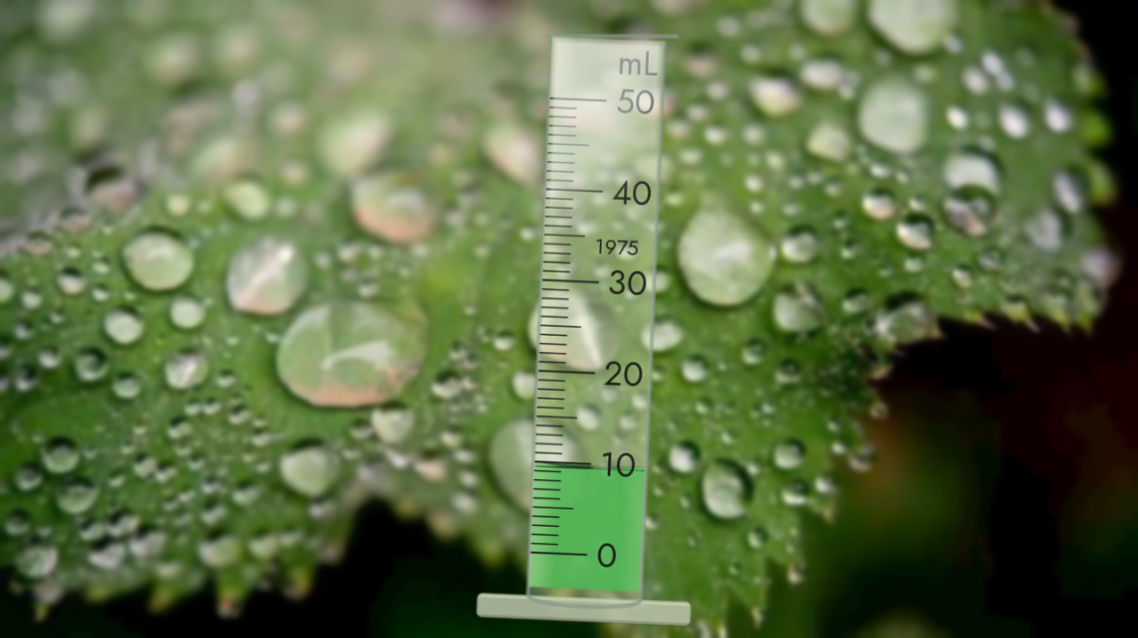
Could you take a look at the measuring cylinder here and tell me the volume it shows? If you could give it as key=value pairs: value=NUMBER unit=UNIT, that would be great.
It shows value=9.5 unit=mL
